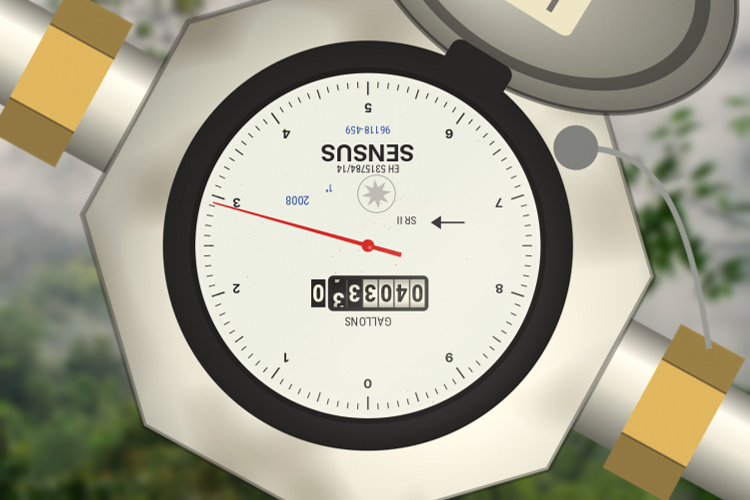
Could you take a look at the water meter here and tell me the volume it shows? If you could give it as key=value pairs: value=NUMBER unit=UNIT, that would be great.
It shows value=403332.9 unit=gal
